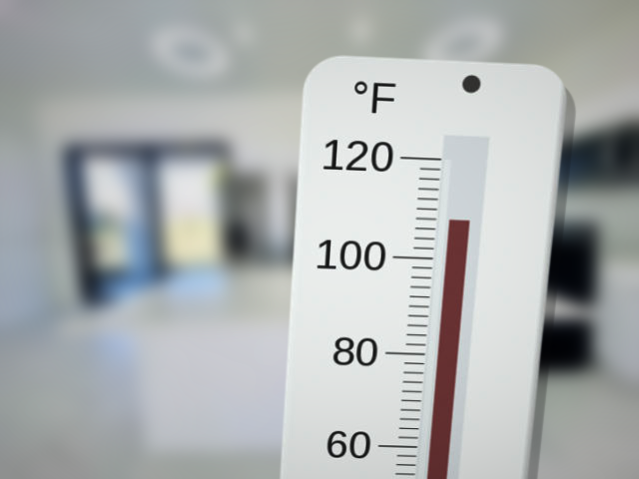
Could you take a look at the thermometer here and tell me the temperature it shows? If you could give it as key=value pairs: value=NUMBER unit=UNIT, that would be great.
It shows value=108 unit=°F
